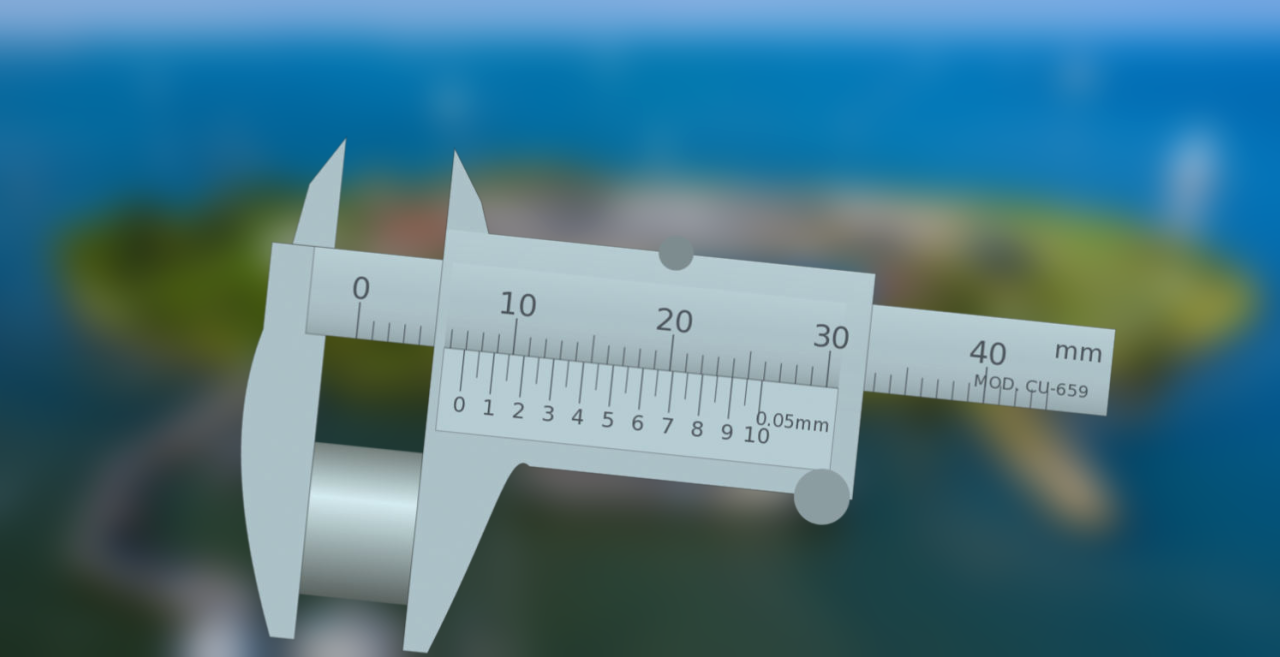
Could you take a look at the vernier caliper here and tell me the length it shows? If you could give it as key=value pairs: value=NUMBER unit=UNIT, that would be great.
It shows value=6.9 unit=mm
